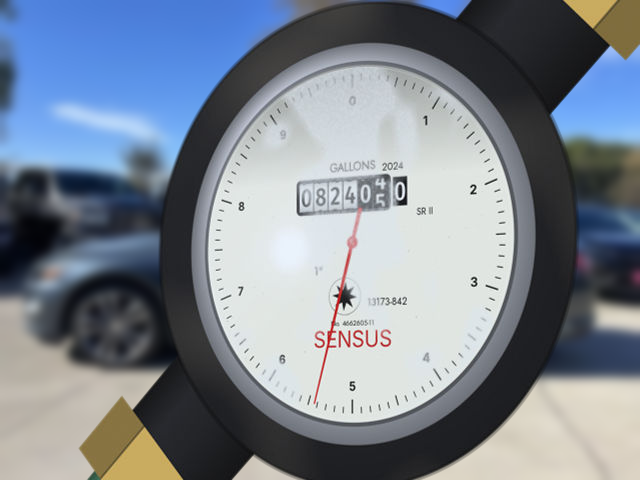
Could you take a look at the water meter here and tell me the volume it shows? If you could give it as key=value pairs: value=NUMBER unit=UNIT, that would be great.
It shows value=824045.4 unit=gal
